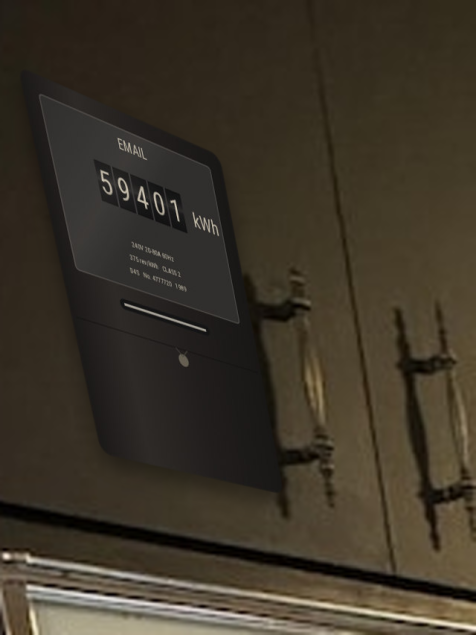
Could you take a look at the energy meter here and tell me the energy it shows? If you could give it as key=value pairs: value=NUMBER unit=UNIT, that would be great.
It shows value=59401 unit=kWh
